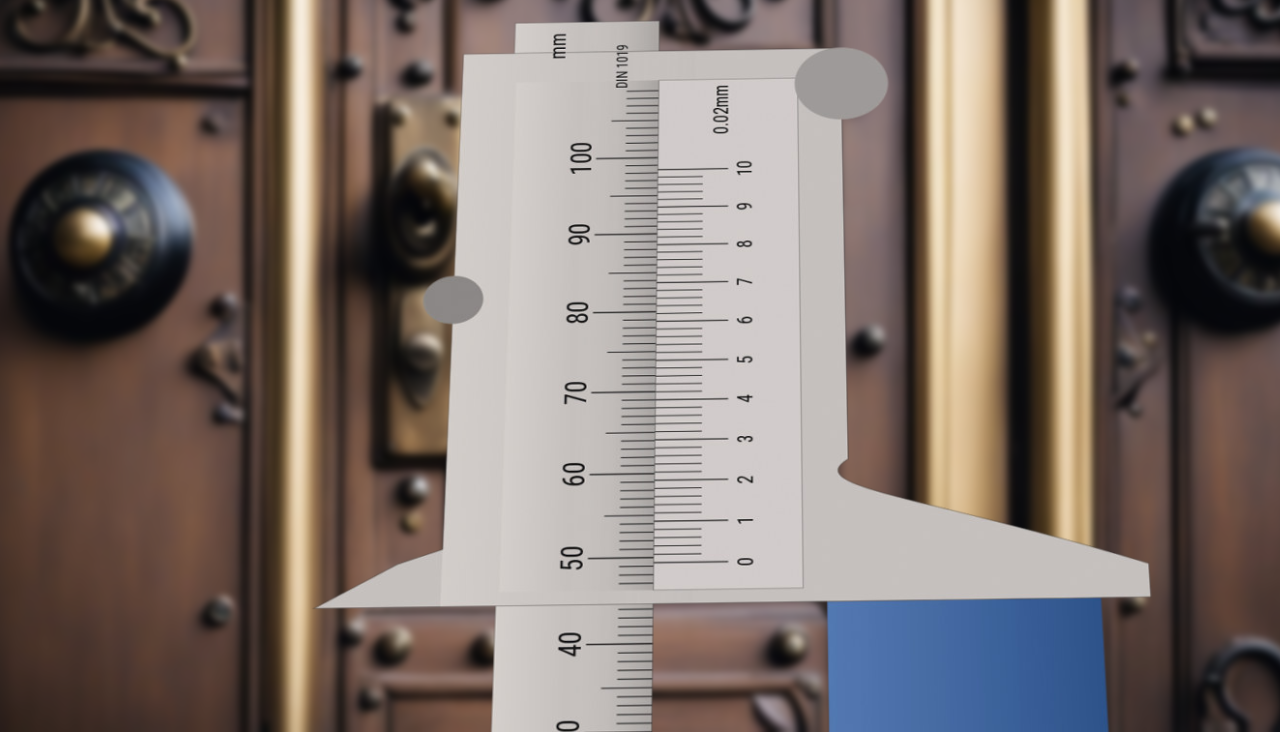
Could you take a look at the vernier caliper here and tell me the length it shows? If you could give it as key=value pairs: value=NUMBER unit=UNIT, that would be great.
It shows value=49.4 unit=mm
